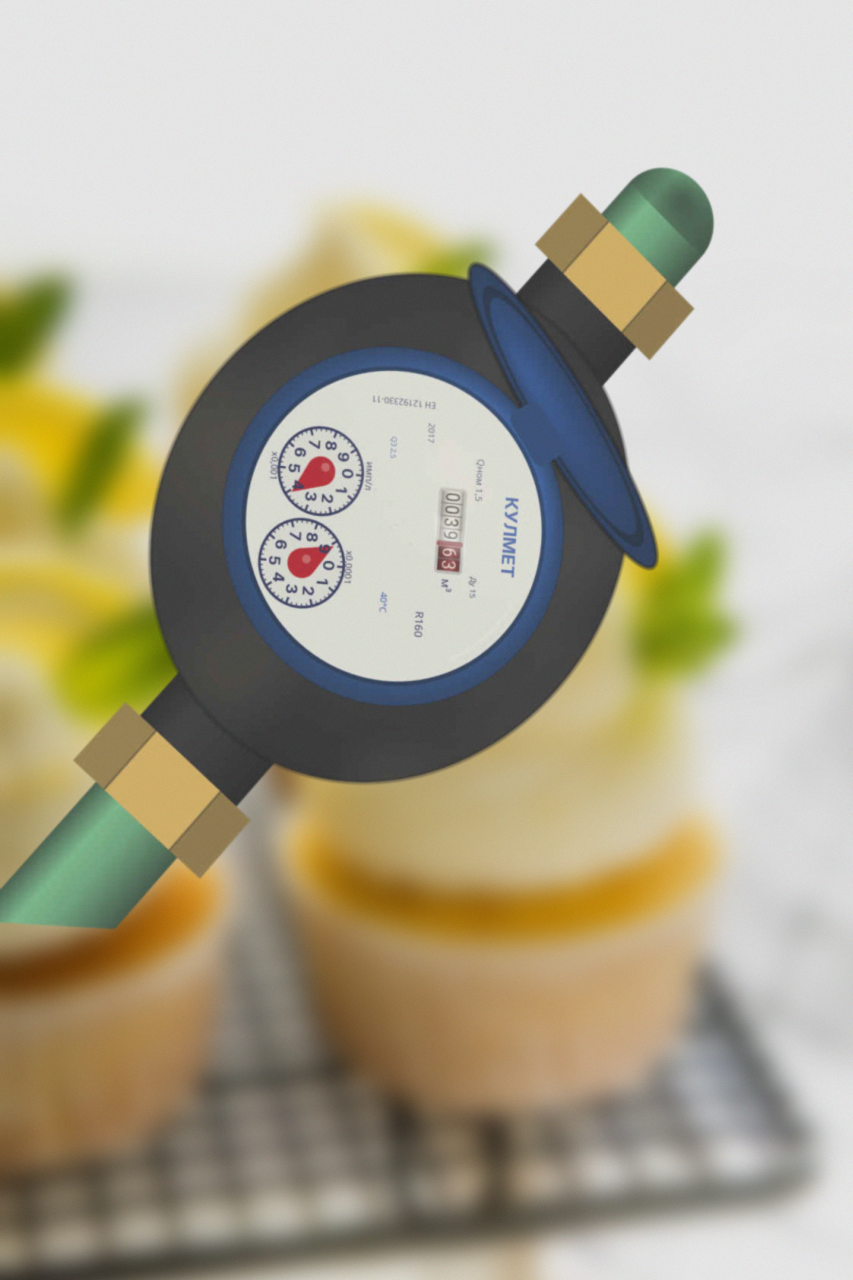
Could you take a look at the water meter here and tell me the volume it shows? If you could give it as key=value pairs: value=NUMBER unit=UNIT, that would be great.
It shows value=39.6339 unit=m³
